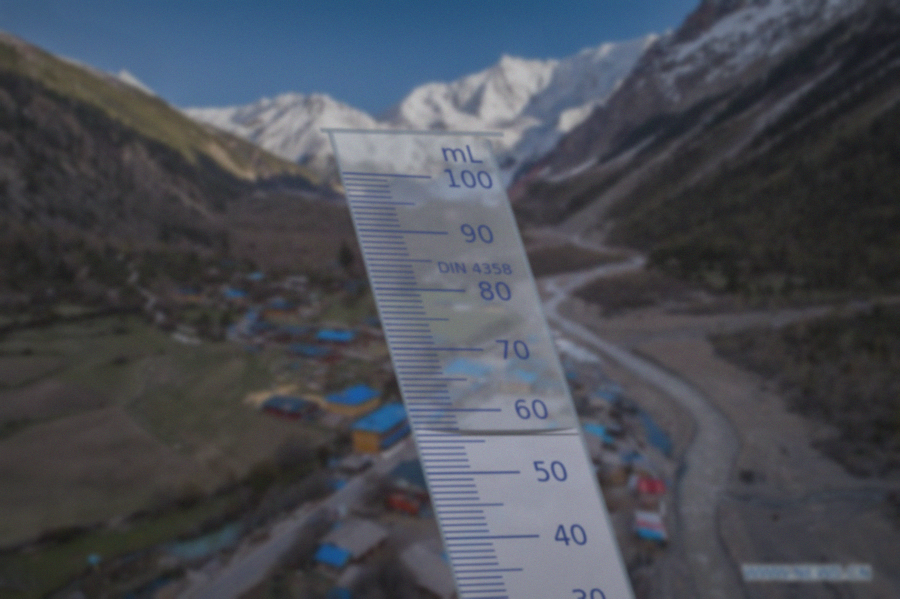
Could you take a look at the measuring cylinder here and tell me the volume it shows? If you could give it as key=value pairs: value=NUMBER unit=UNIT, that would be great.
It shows value=56 unit=mL
